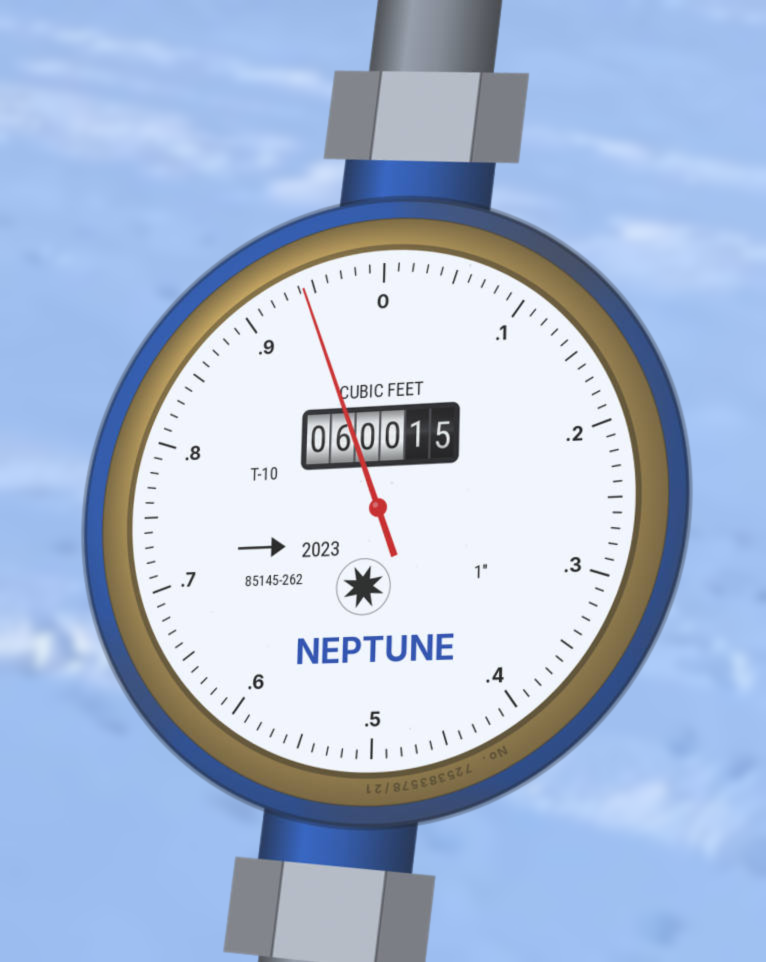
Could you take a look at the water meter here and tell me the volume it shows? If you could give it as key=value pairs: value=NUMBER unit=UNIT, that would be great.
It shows value=60014.94 unit=ft³
